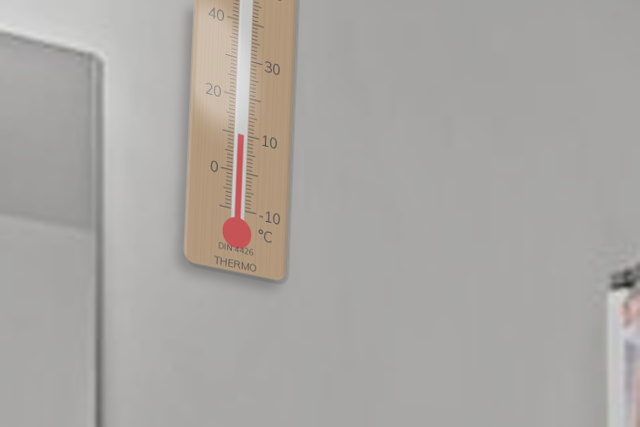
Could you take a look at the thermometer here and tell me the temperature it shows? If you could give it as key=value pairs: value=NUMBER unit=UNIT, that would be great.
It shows value=10 unit=°C
